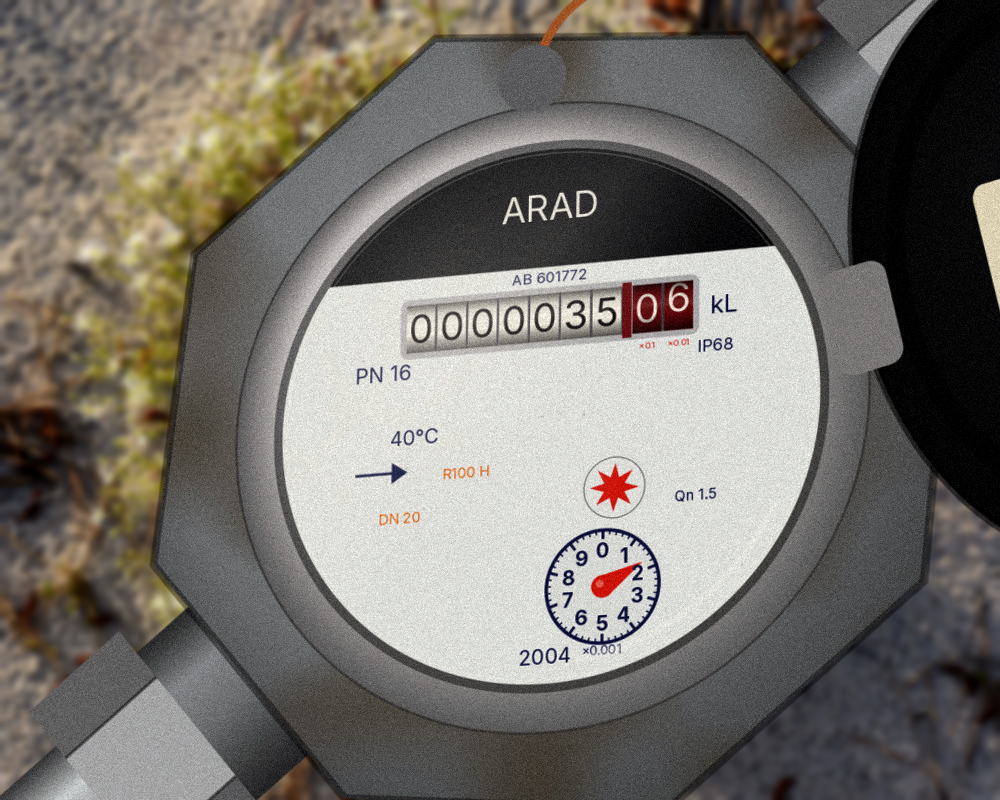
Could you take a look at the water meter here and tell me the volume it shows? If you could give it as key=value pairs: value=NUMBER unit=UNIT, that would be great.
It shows value=35.061 unit=kL
